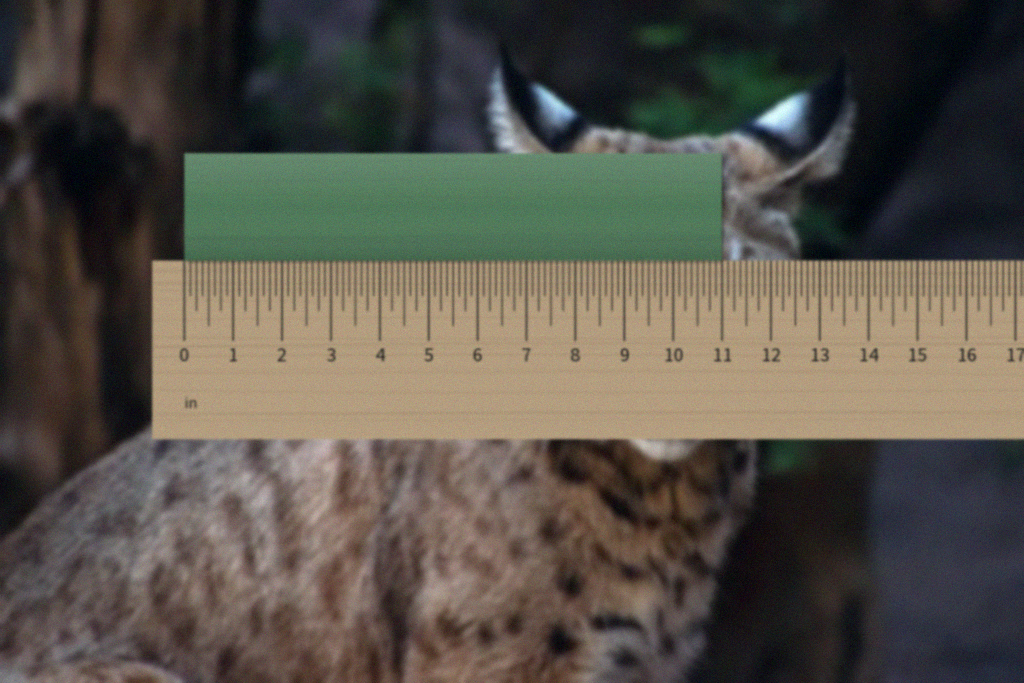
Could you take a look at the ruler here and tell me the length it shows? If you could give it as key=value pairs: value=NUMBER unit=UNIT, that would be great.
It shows value=11 unit=in
